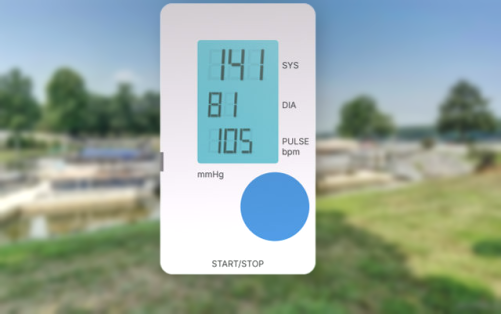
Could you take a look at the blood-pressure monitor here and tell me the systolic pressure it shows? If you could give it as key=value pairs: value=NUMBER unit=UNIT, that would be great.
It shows value=141 unit=mmHg
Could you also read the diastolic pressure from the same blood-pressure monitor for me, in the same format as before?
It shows value=81 unit=mmHg
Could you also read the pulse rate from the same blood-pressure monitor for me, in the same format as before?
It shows value=105 unit=bpm
